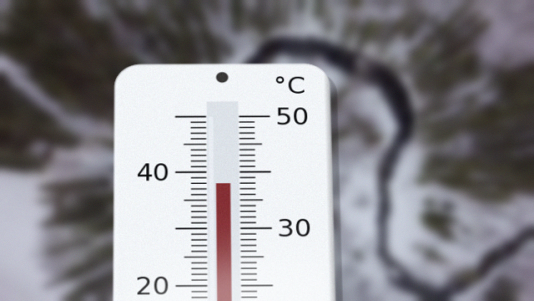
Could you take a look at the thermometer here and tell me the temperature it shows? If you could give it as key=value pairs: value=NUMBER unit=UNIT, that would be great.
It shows value=38 unit=°C
